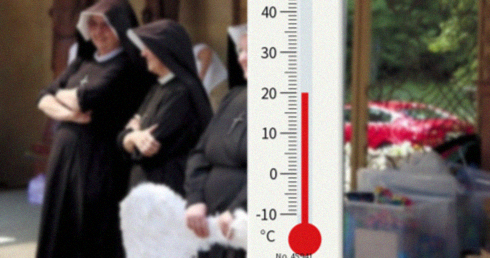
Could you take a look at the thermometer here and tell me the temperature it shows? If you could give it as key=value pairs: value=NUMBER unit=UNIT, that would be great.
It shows value=20 unit=°C
